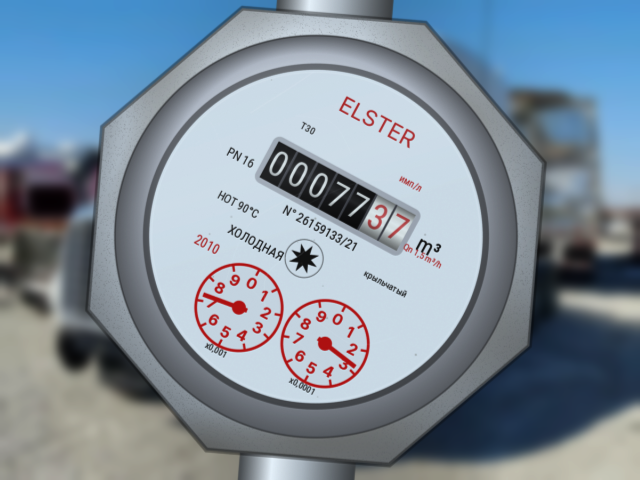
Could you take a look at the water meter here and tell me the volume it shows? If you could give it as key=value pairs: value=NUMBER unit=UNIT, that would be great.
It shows value=77.3772 unit=m³
